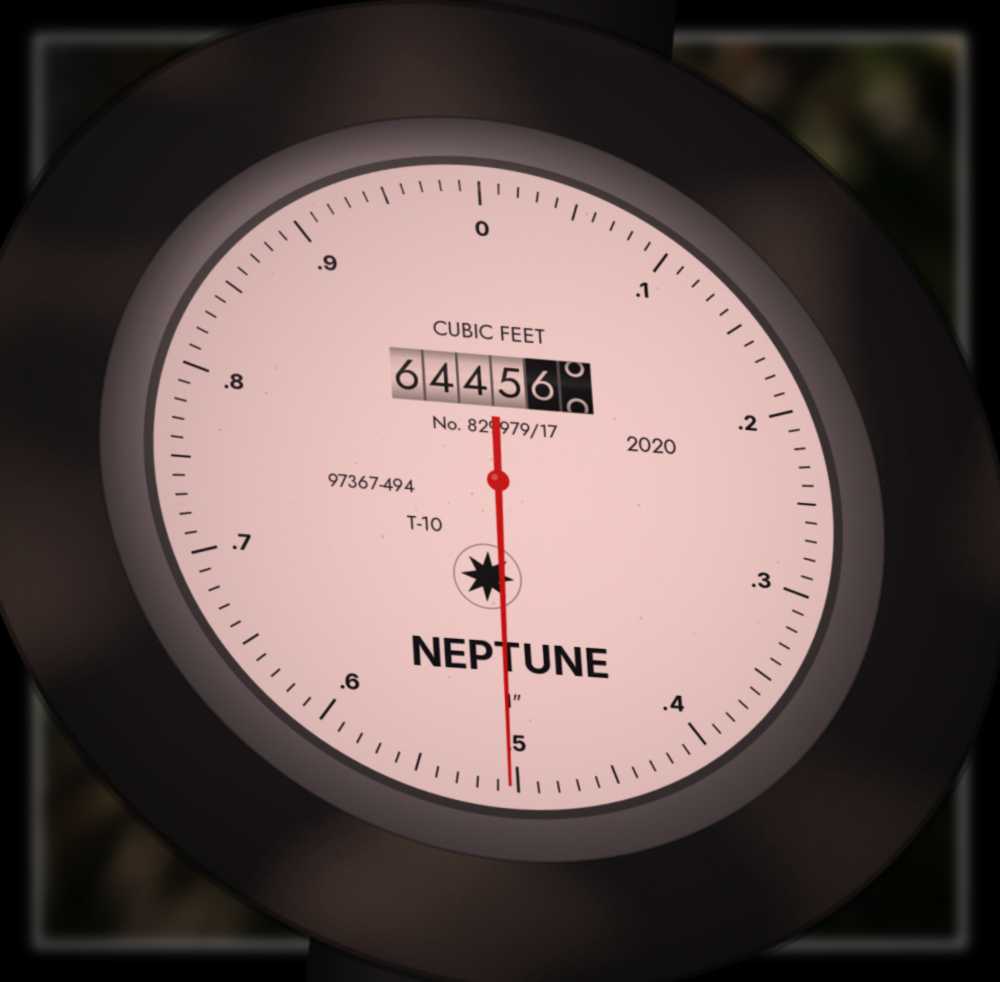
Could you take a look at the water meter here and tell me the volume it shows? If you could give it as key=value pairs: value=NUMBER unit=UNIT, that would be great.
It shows value=644568.50 unit=ft³
